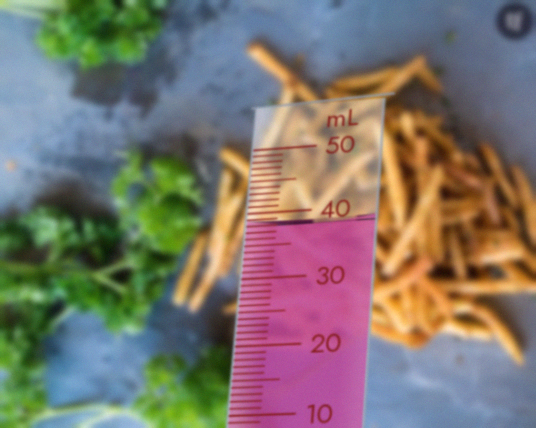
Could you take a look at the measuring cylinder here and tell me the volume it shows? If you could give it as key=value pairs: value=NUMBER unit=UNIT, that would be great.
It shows value=38 unit=mL
